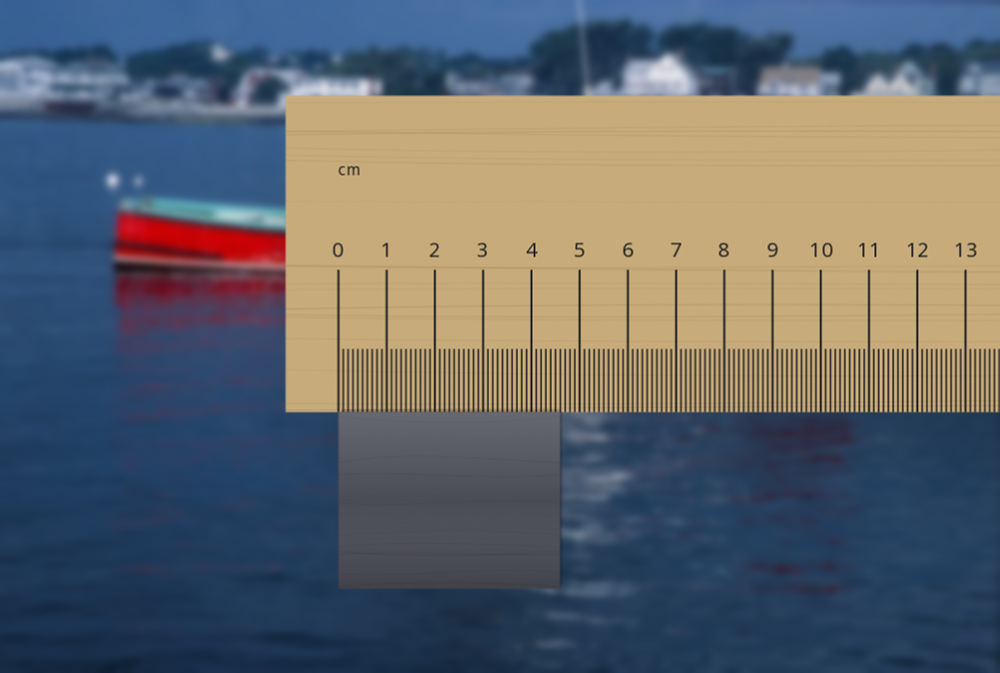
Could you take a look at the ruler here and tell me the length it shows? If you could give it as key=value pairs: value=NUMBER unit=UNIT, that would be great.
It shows value=4.6 unit=cm
